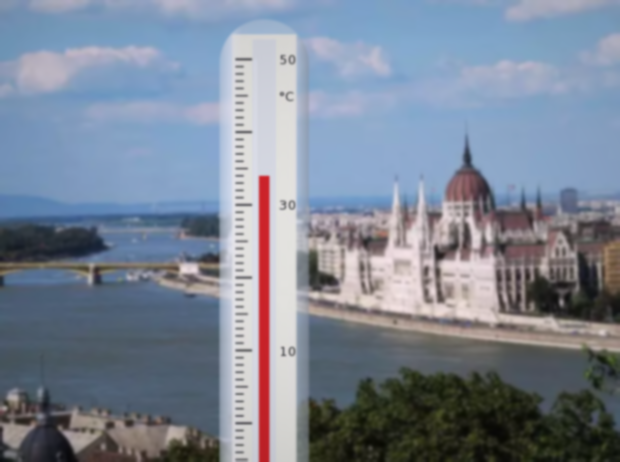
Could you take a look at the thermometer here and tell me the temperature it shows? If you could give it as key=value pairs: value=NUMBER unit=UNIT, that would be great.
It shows value=34 unit=°C
